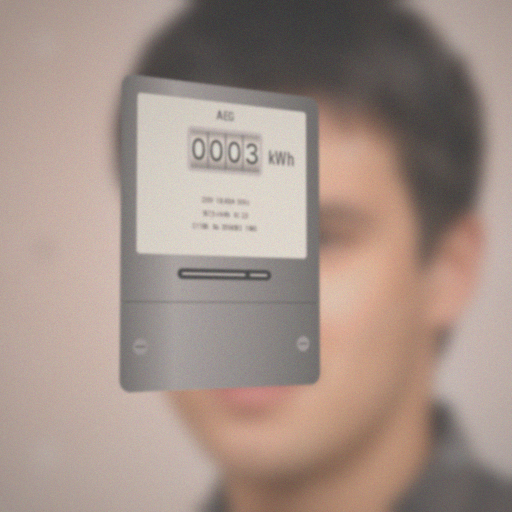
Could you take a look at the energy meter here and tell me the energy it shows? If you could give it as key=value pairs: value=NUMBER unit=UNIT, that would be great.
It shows value=3 unit=kWh
